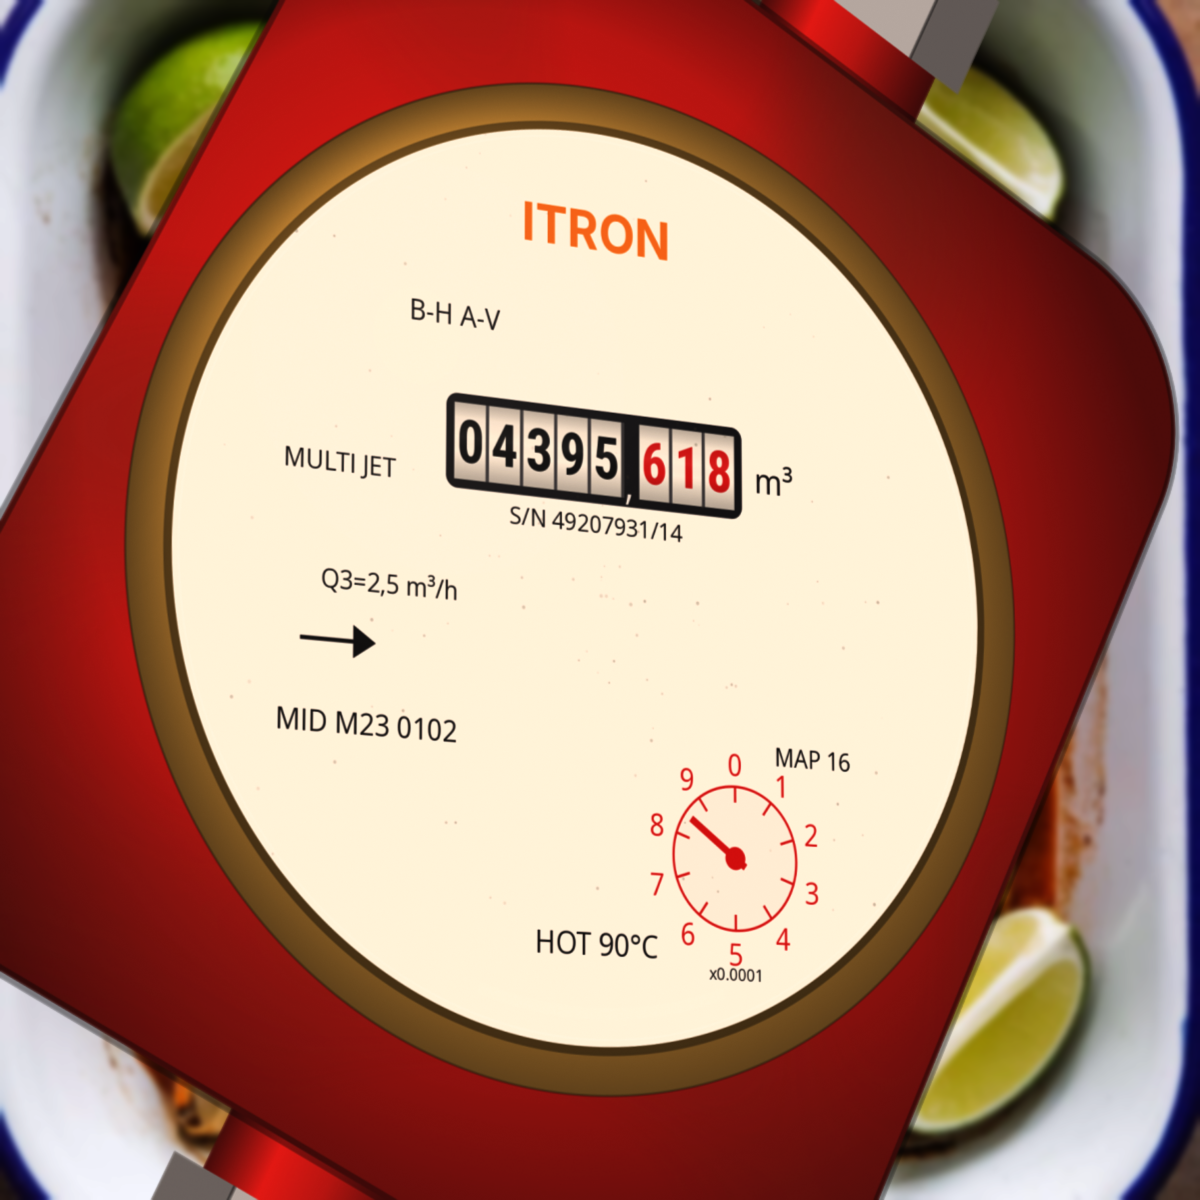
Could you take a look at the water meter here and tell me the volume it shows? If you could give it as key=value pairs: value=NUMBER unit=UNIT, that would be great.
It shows value=4395.6188 unit=m³
